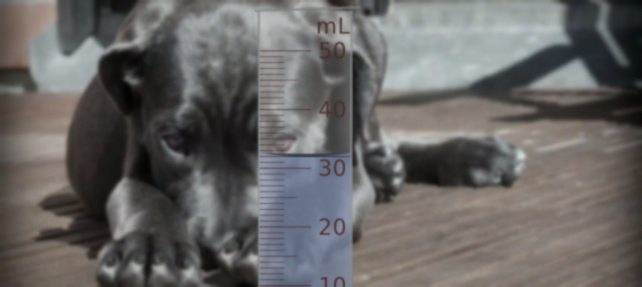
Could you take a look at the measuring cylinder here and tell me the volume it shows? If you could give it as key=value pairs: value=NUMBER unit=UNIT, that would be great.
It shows value=32 unit=mL
